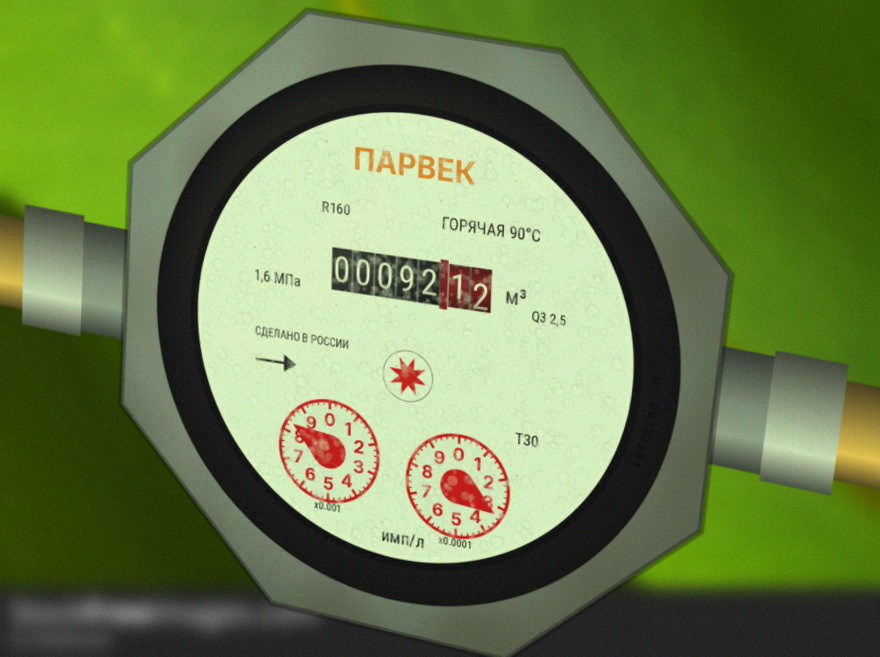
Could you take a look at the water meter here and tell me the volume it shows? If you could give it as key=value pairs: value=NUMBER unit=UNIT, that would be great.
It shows value=92.1183 unit=m³
